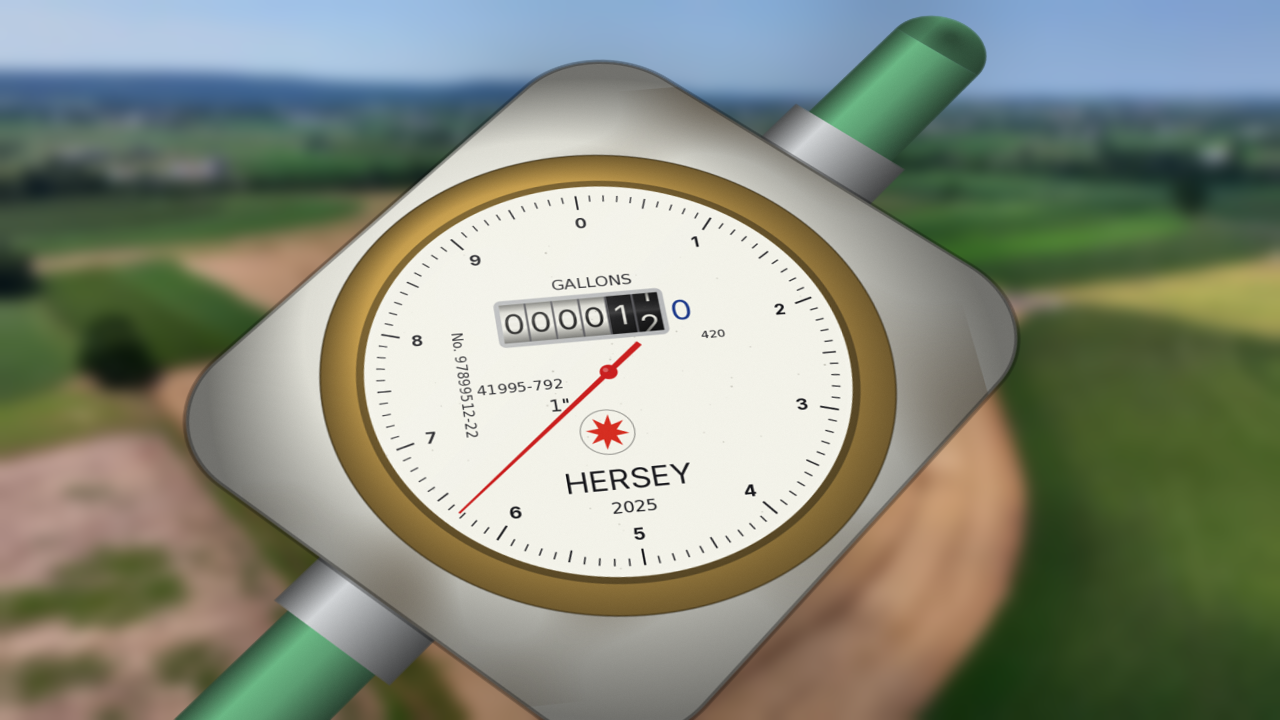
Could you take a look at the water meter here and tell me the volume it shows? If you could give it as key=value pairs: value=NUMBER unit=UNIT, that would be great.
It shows value=116.3 unit=gal
